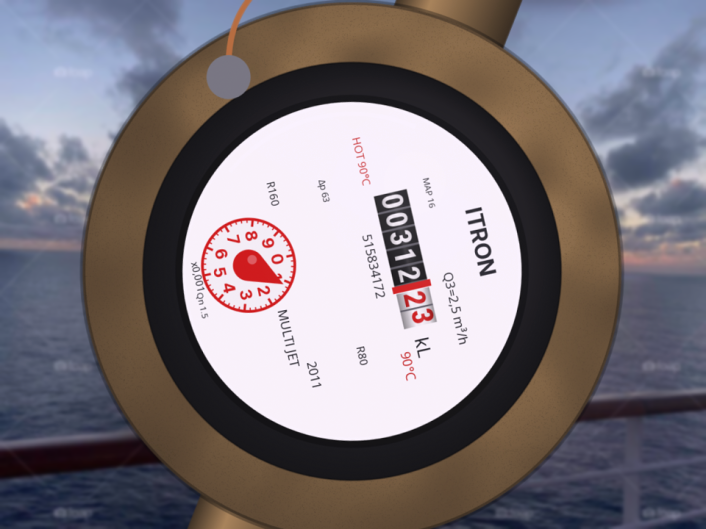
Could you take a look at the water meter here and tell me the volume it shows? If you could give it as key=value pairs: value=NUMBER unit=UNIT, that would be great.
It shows value=312.231 unit=kL
